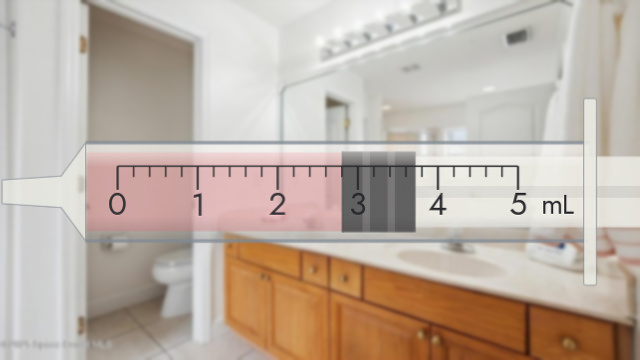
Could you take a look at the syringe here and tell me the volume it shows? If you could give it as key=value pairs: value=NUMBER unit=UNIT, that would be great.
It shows value=2.8 unit=mL
